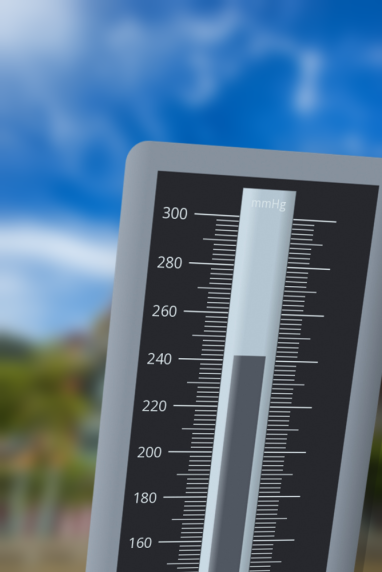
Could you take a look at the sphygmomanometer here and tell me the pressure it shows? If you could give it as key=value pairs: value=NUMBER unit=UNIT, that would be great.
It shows value=242 unit=mmHg
